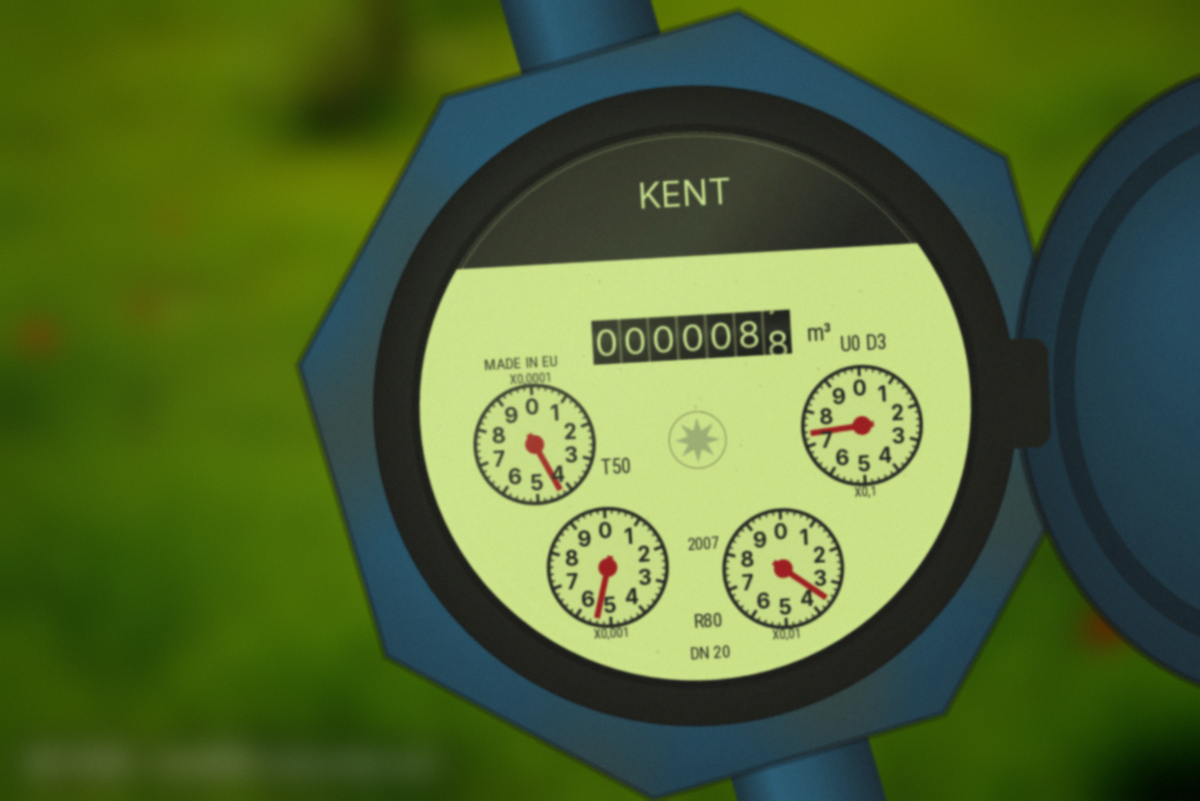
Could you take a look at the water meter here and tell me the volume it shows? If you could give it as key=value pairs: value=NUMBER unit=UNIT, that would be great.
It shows value=87.7354 unit=m³
